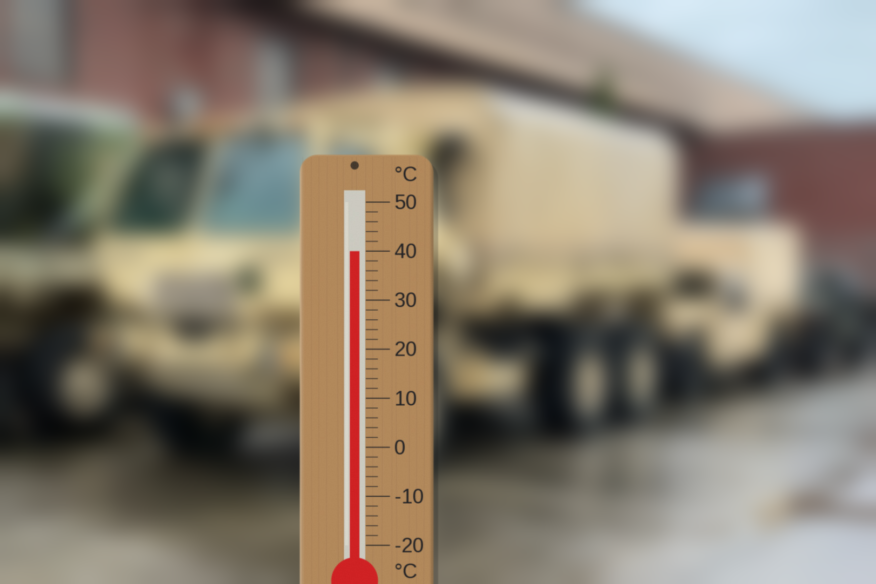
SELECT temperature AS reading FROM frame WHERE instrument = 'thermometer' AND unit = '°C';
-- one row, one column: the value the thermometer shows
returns 40 °C
